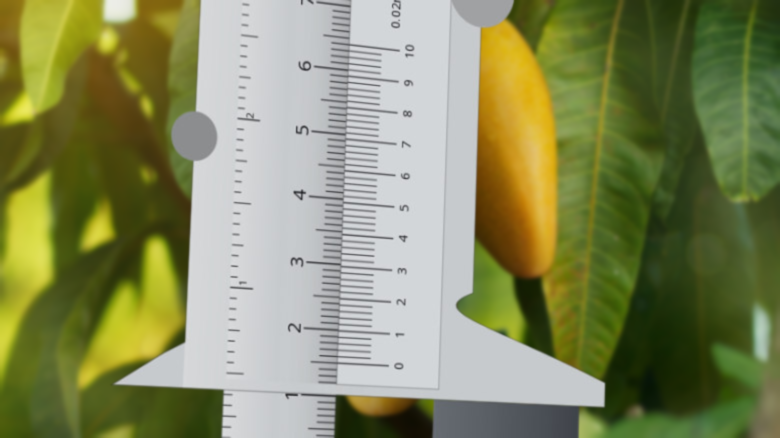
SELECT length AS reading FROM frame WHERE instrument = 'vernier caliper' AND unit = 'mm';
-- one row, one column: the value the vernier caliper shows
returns 15.0 mm
